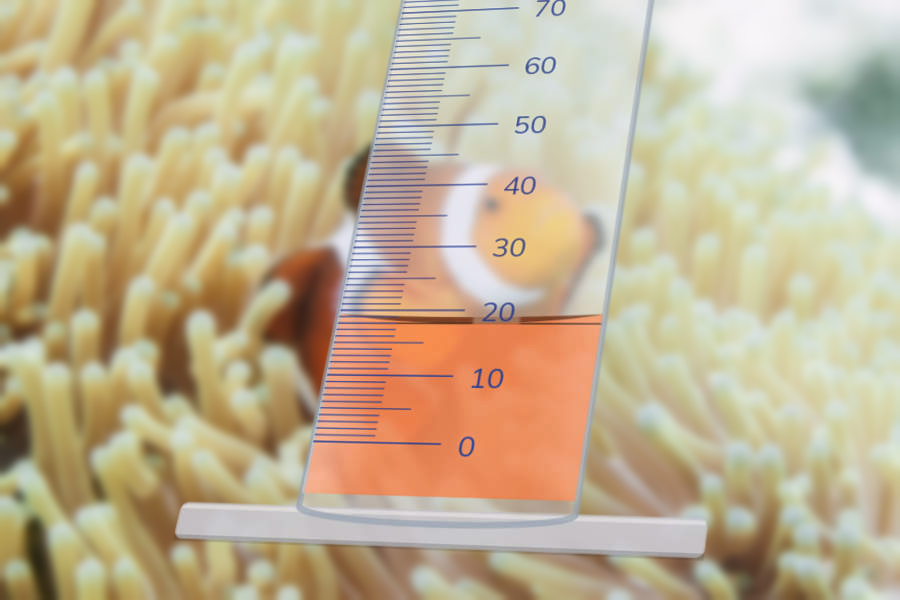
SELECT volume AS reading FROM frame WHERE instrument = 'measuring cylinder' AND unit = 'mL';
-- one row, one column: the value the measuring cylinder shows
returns 18 mL
